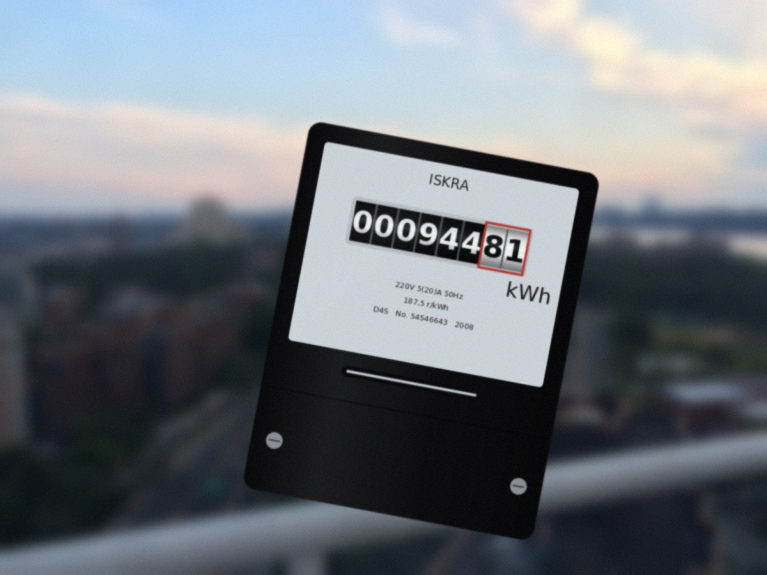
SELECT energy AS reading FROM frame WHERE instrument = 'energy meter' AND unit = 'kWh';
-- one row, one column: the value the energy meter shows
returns 944.81 kWh
